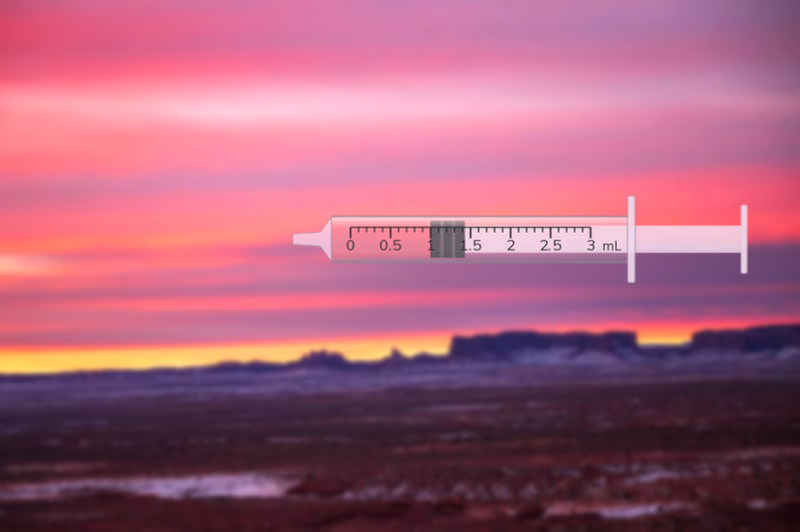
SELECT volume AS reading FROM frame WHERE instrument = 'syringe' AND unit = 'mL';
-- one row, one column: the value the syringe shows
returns 1 mL
